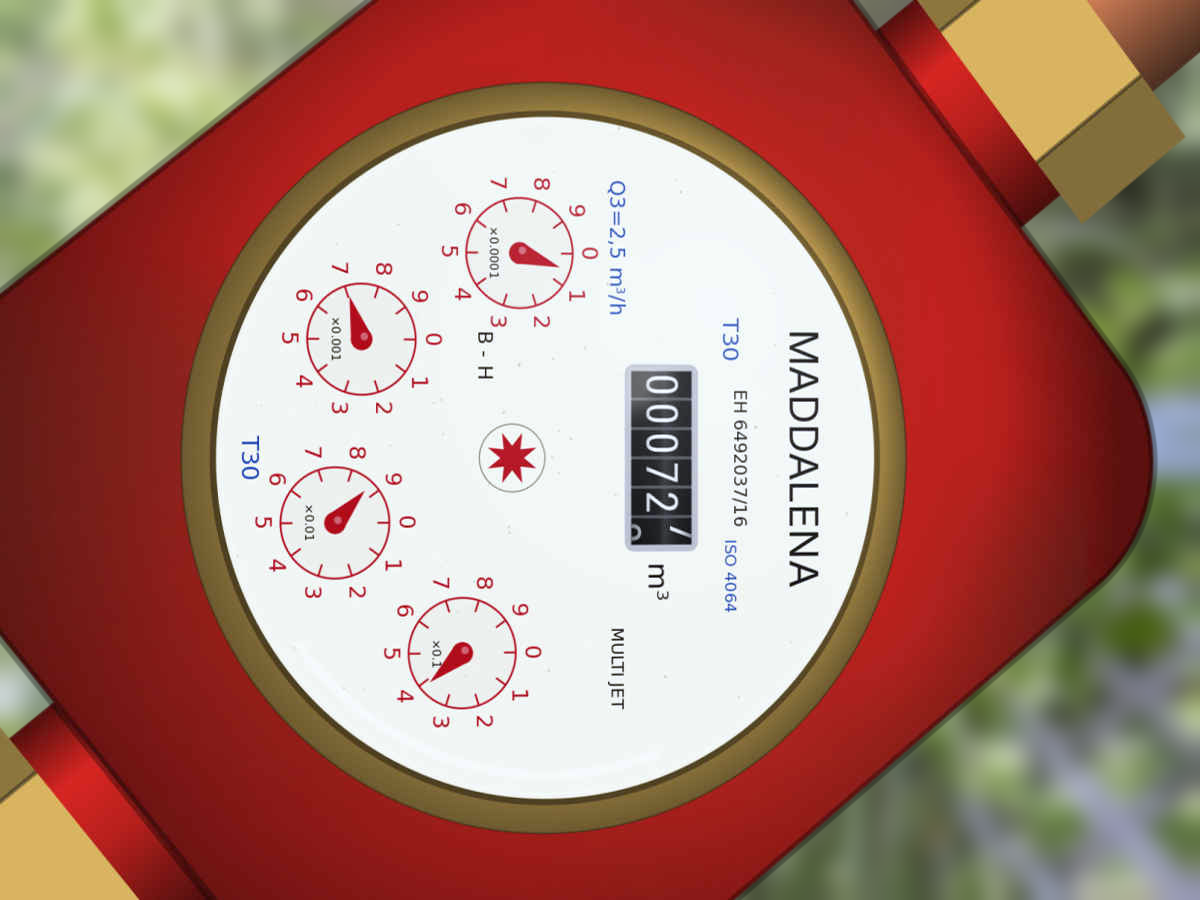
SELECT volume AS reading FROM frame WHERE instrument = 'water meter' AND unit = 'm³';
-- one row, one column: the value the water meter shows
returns 727.3870 m³
